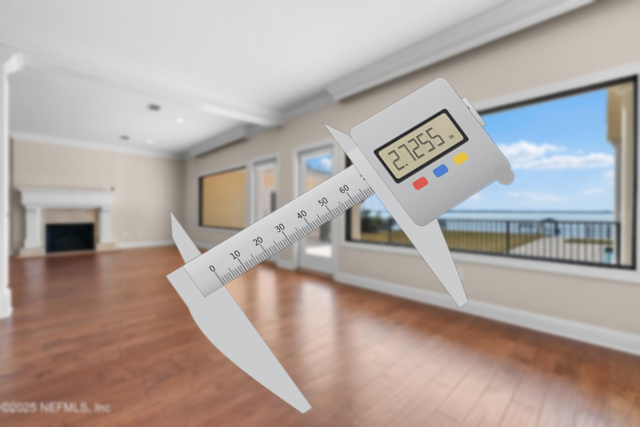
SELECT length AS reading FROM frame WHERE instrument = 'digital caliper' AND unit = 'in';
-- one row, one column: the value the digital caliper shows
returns 2.7255 in
